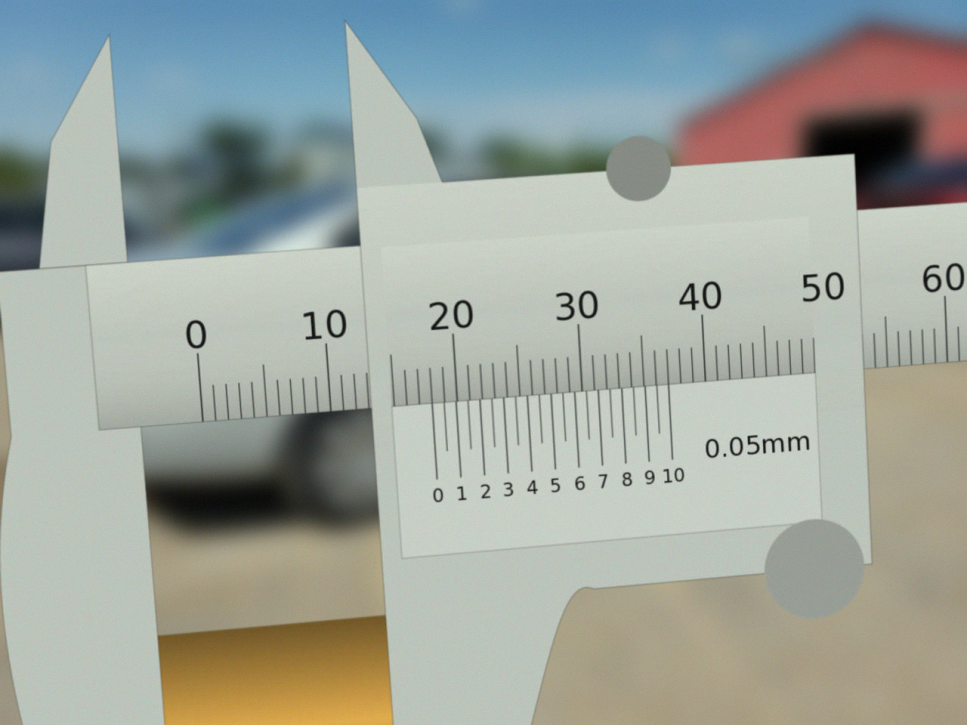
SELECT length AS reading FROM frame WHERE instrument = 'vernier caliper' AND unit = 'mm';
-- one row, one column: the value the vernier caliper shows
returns 18.0 mm
